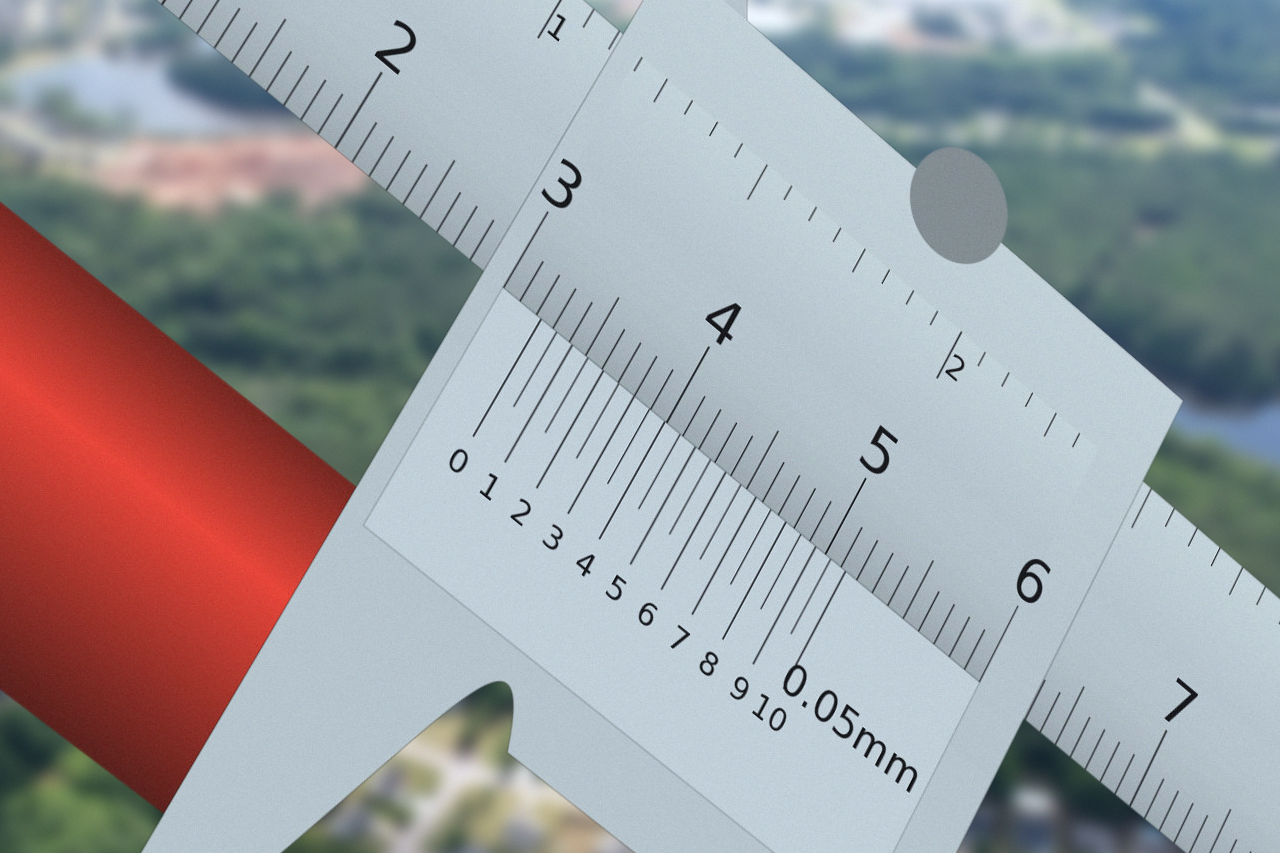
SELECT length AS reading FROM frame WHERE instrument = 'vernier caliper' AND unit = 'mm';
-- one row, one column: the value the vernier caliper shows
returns 32.3 mm
